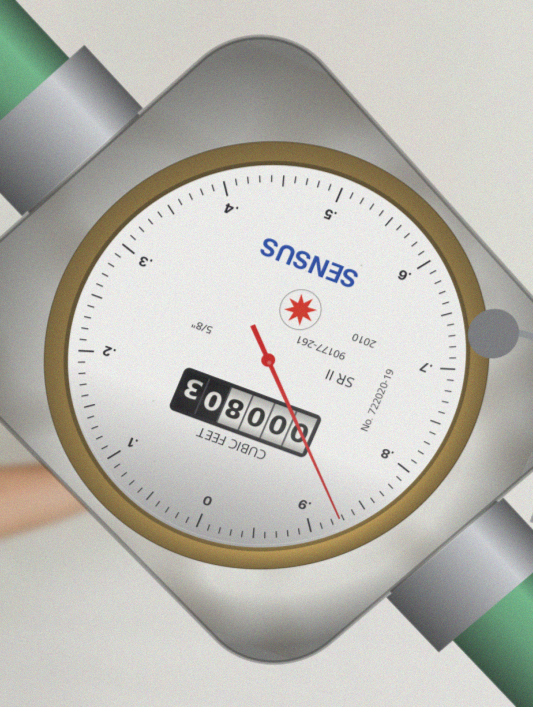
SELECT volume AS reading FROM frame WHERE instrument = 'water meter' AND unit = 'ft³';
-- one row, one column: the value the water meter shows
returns 802.87 ft³
